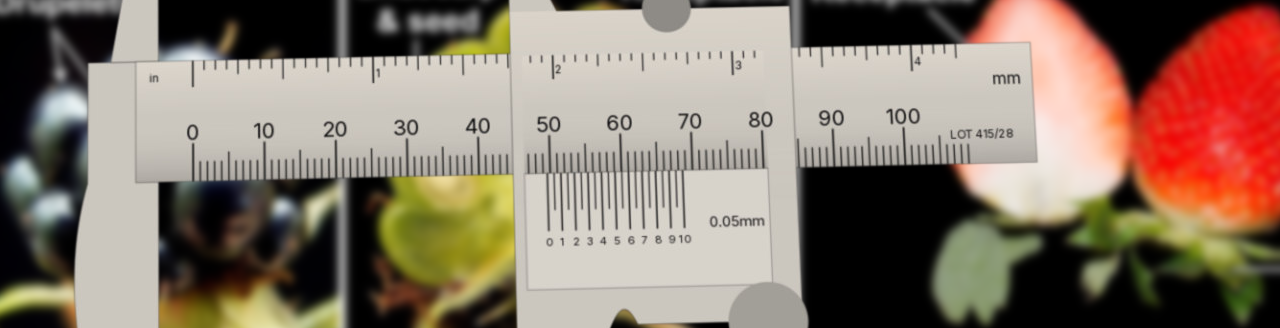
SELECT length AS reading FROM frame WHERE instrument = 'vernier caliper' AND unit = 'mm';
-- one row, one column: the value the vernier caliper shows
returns 49.6 mm
